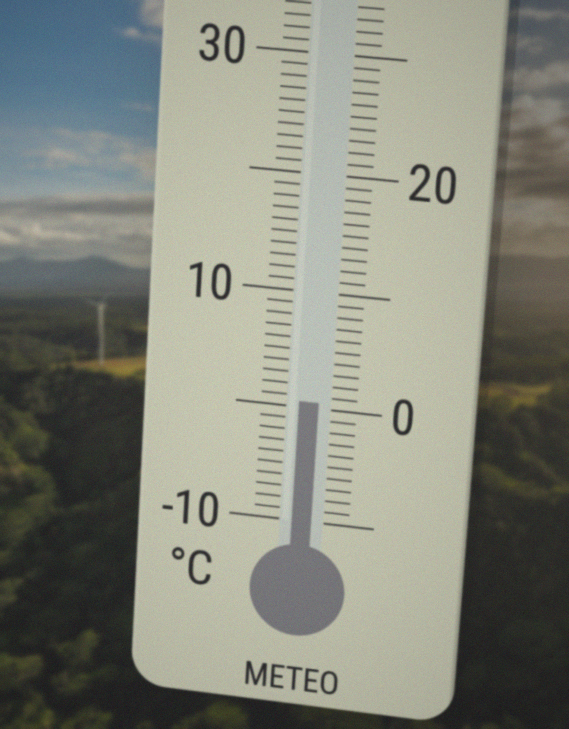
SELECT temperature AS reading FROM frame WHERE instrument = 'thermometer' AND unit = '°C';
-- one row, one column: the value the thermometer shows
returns 0.5 °C
